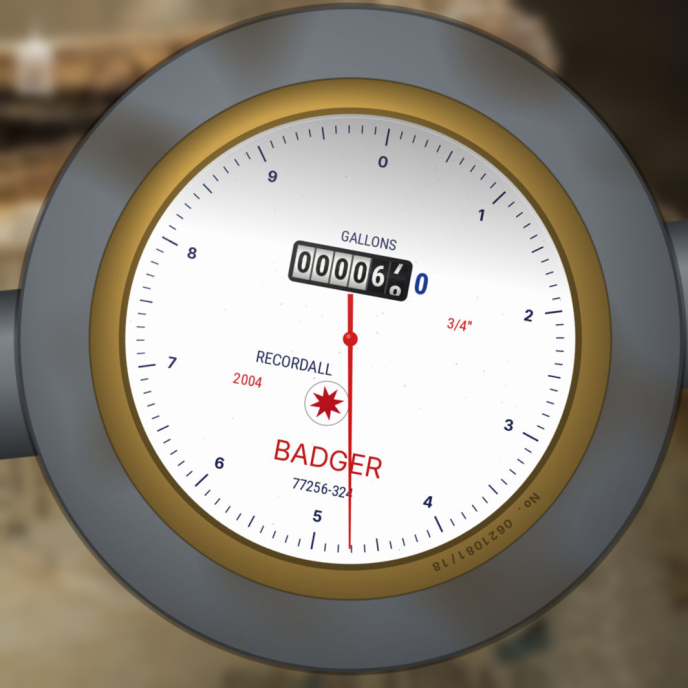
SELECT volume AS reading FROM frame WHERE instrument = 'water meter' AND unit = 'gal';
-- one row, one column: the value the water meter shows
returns 674.7 gal
